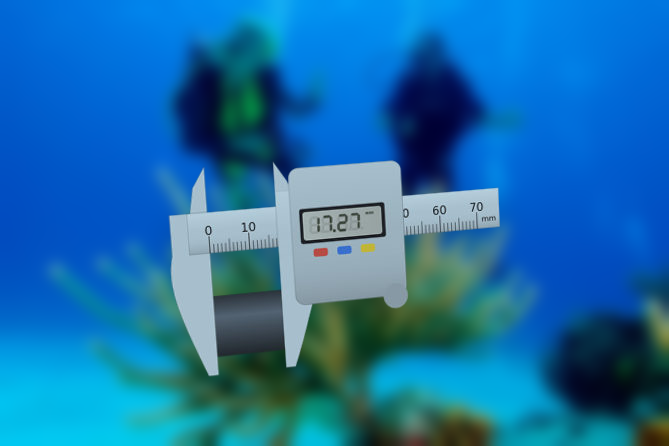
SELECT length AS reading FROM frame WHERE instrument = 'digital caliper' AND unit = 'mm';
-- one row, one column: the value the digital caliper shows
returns 17.27 mm
